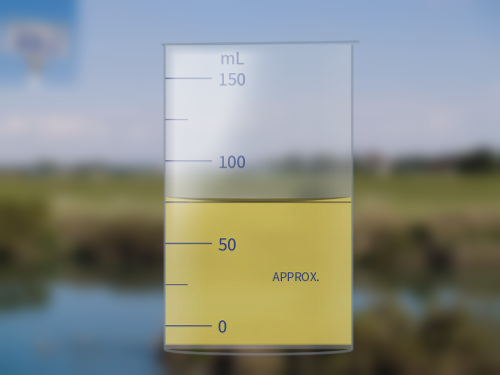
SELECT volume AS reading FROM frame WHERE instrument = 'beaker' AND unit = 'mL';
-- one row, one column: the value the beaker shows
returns 75 mL
